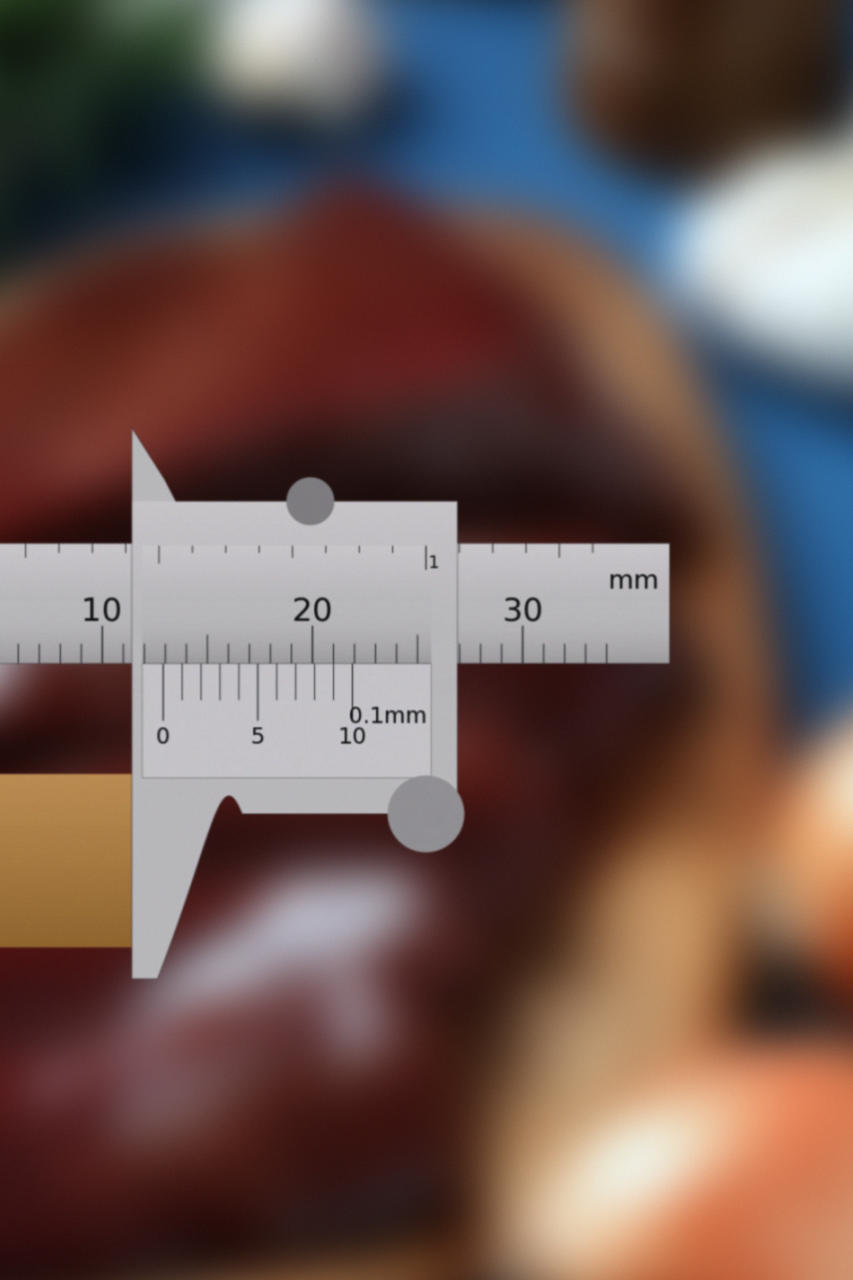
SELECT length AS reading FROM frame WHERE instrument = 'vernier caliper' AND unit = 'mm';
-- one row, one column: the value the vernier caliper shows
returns 12.9 mm
